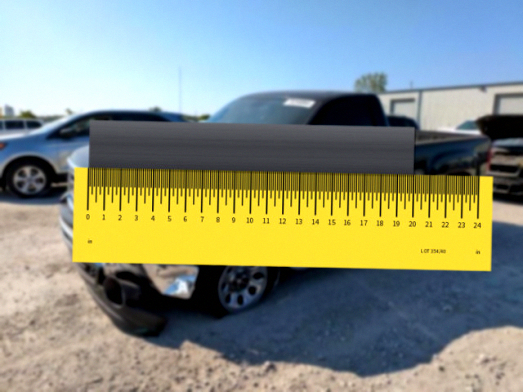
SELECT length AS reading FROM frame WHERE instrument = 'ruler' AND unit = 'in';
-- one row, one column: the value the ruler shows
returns 20 in
